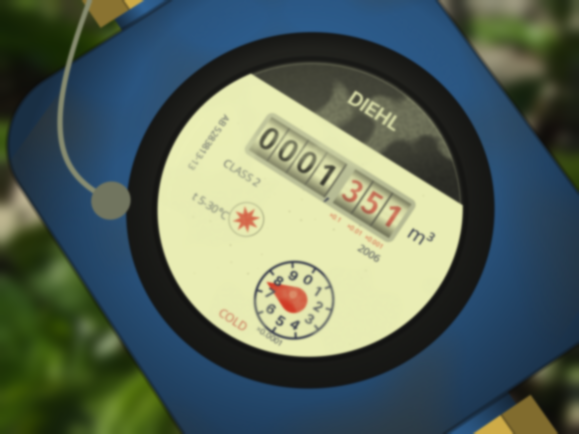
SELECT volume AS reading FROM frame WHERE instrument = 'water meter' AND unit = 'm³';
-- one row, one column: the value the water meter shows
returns 1.3517 m³
